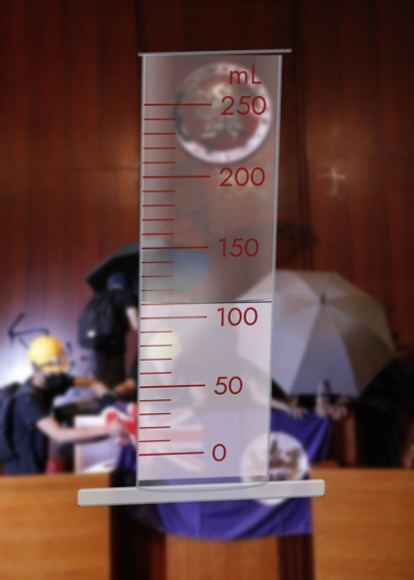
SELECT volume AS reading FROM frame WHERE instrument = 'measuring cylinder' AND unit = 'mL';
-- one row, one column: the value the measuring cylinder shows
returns 110 mL
